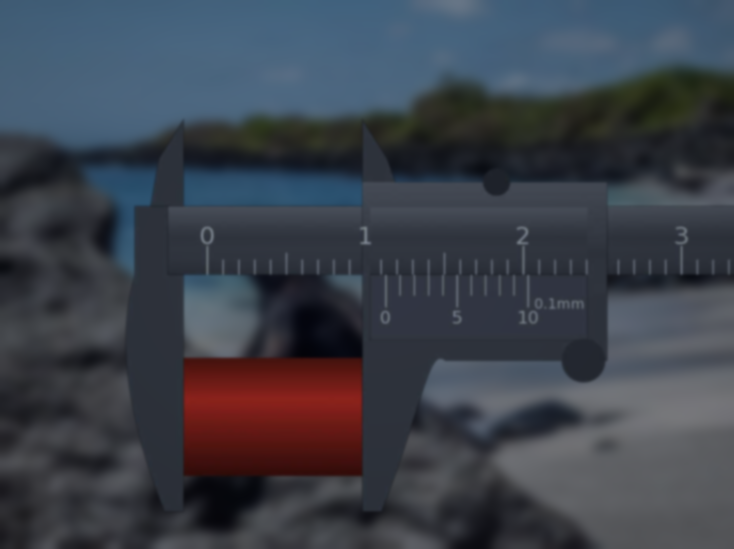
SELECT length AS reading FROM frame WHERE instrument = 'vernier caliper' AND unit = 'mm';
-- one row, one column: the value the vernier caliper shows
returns 11.3 mm
